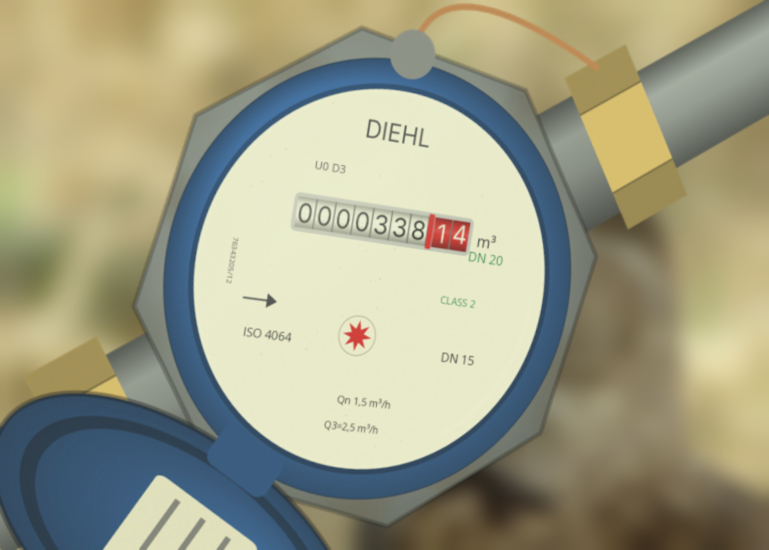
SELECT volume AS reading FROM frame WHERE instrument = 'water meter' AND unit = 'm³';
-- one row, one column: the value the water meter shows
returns 338.14 m³
